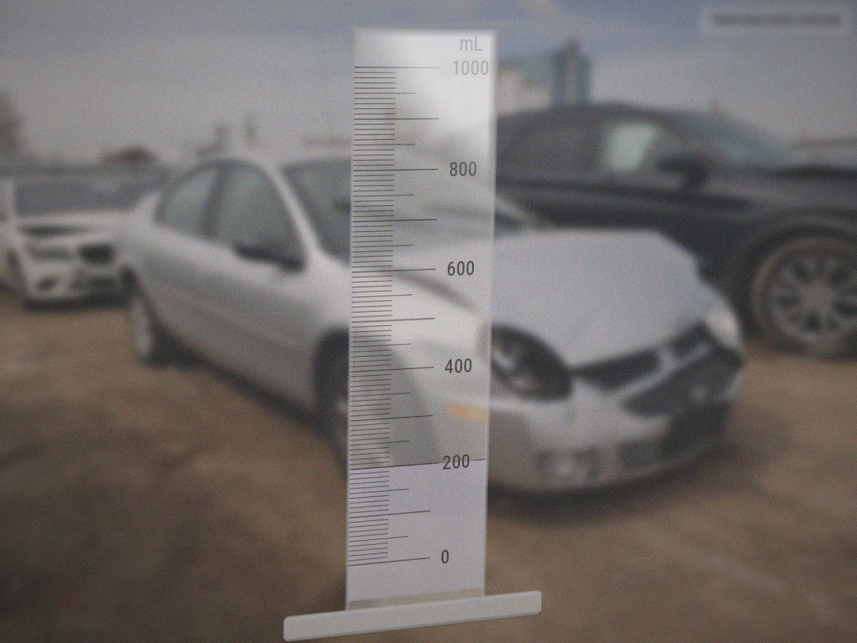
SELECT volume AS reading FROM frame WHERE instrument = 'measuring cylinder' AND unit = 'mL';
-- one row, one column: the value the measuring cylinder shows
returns 200 mL
